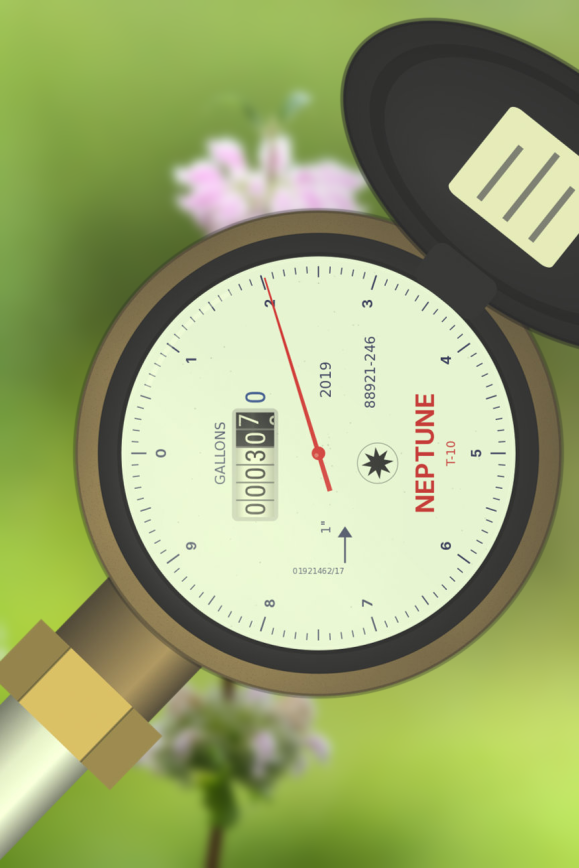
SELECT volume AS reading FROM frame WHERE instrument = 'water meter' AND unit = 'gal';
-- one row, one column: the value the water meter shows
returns 3072.0 gal
